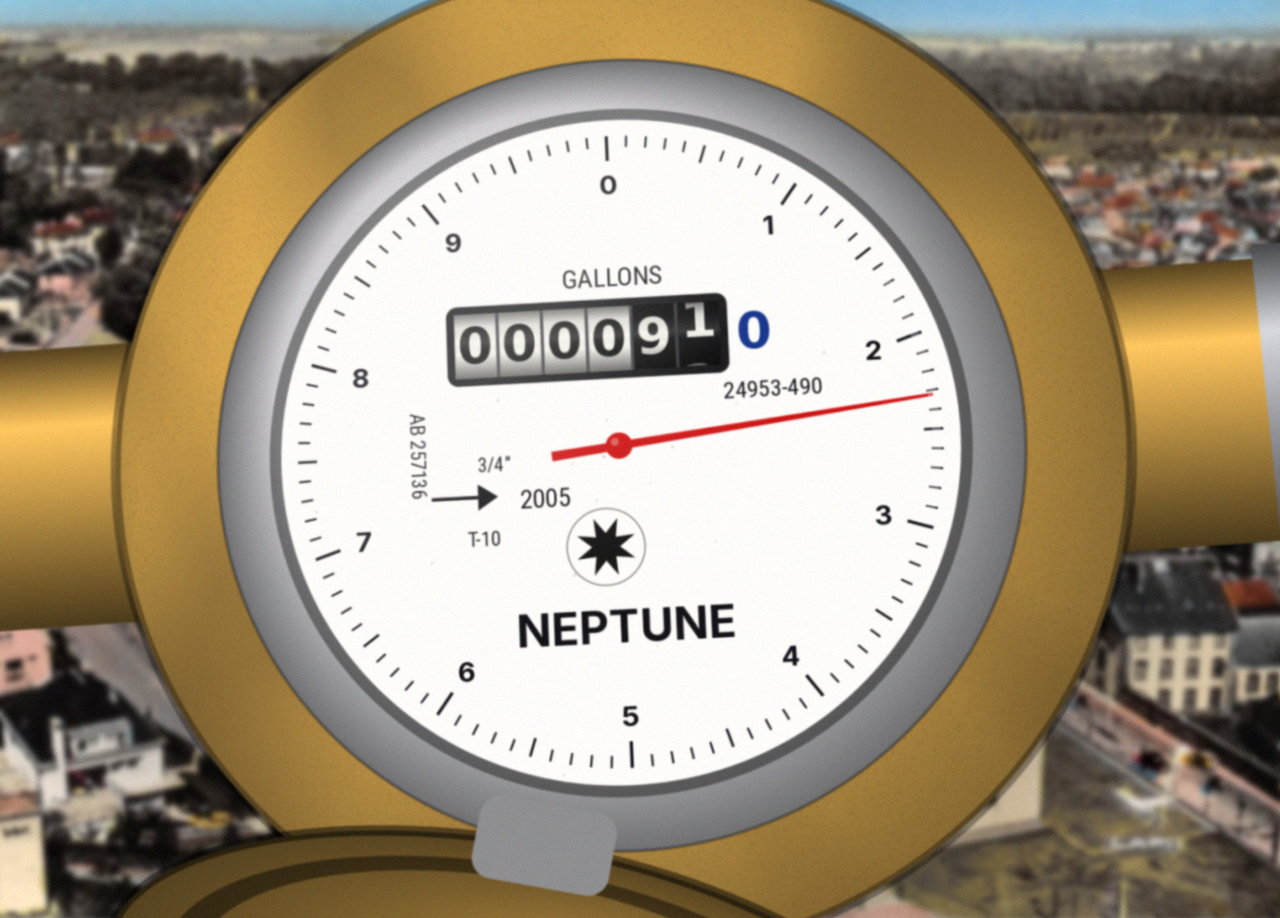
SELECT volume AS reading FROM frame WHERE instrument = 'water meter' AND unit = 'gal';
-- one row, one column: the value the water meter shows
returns 912.3 gal
